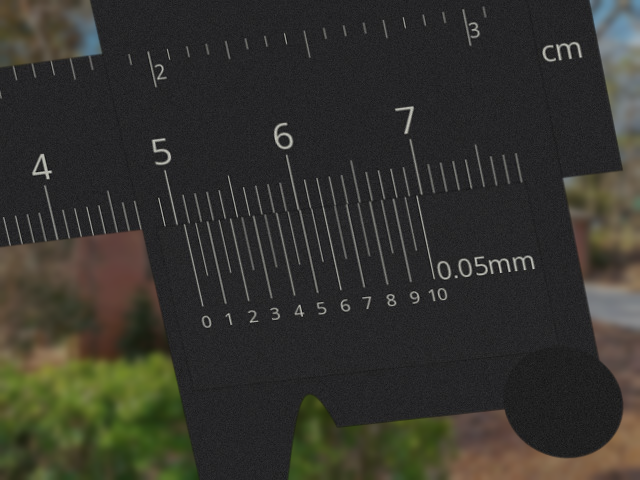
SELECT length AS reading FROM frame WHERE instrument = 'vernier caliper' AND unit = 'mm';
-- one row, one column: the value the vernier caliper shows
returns 50.6 mm
